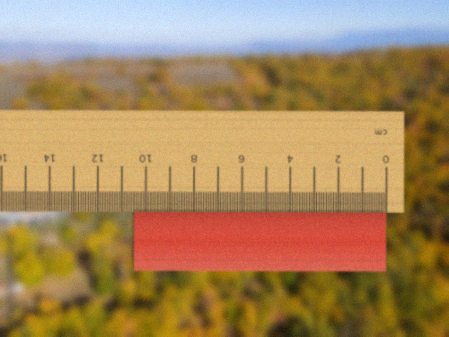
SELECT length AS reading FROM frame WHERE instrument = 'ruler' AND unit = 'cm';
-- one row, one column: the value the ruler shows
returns 10.5 cm
